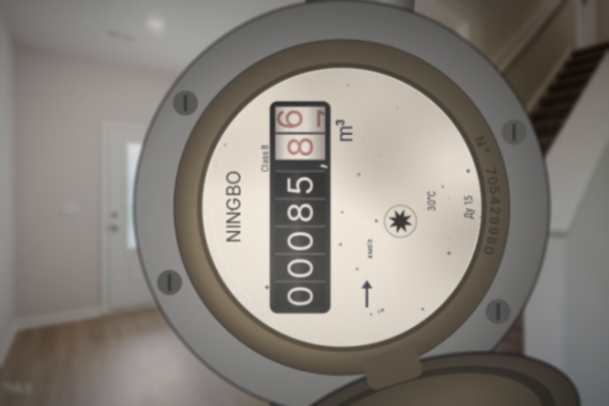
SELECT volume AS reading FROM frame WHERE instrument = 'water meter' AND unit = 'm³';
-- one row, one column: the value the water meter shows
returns 85.86 m³
